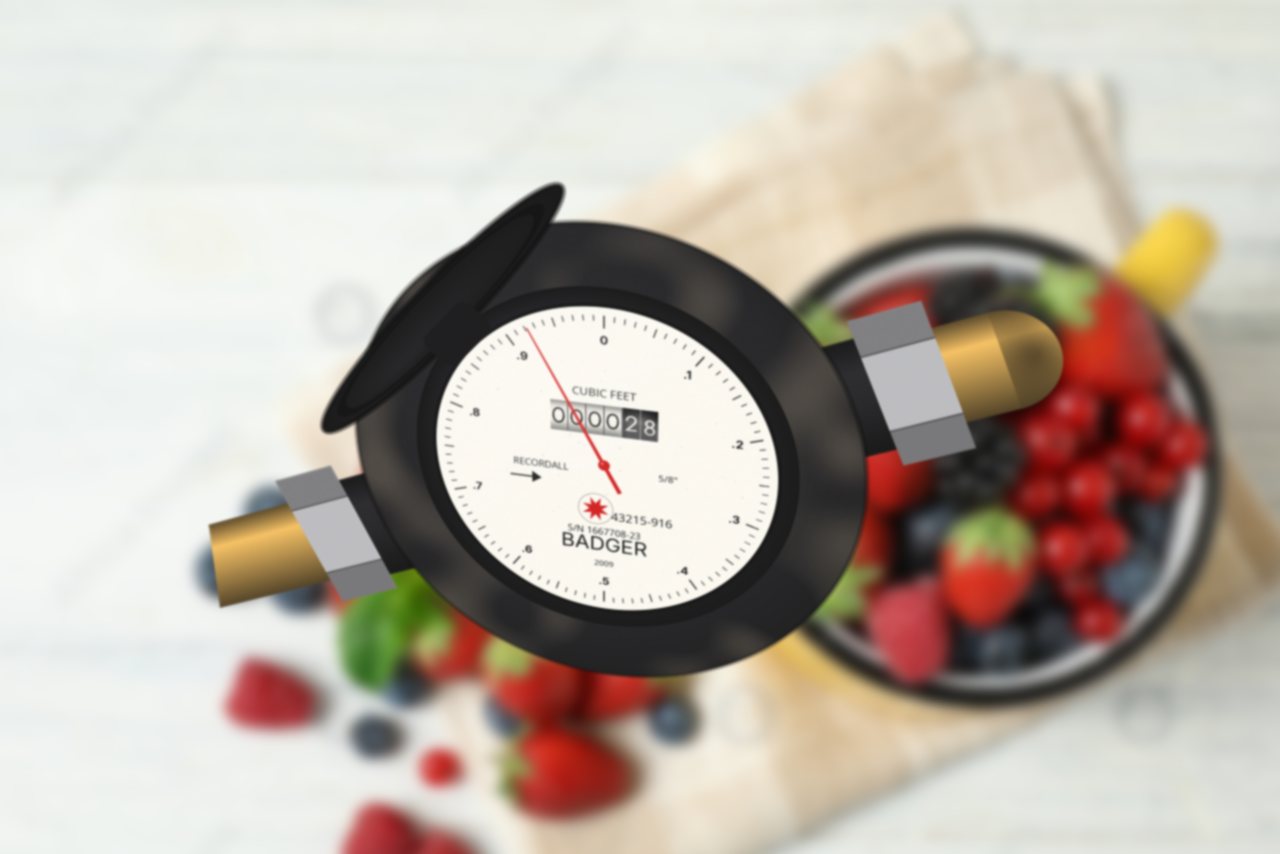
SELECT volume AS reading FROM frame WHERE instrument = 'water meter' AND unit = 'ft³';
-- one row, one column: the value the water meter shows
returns 27.92 ft³
